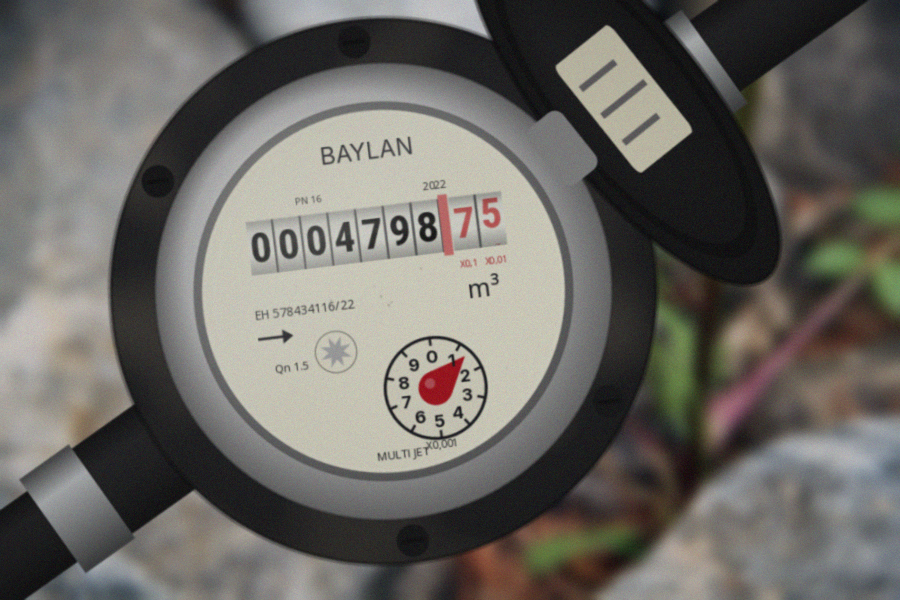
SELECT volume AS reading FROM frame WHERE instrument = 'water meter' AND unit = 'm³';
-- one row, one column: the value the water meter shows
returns 4798.751 m³
